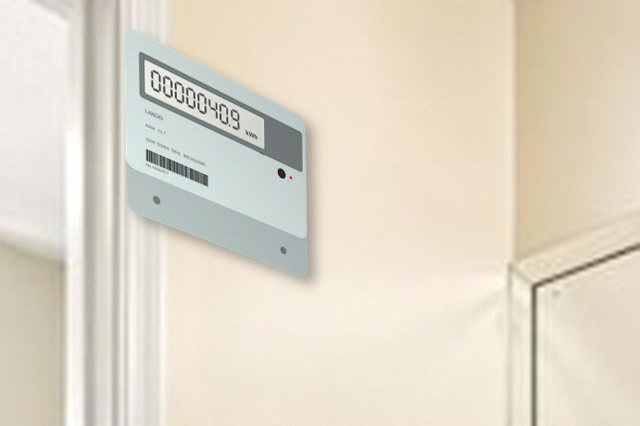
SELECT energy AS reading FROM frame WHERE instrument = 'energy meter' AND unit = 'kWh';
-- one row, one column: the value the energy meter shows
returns 40.9 kWh
